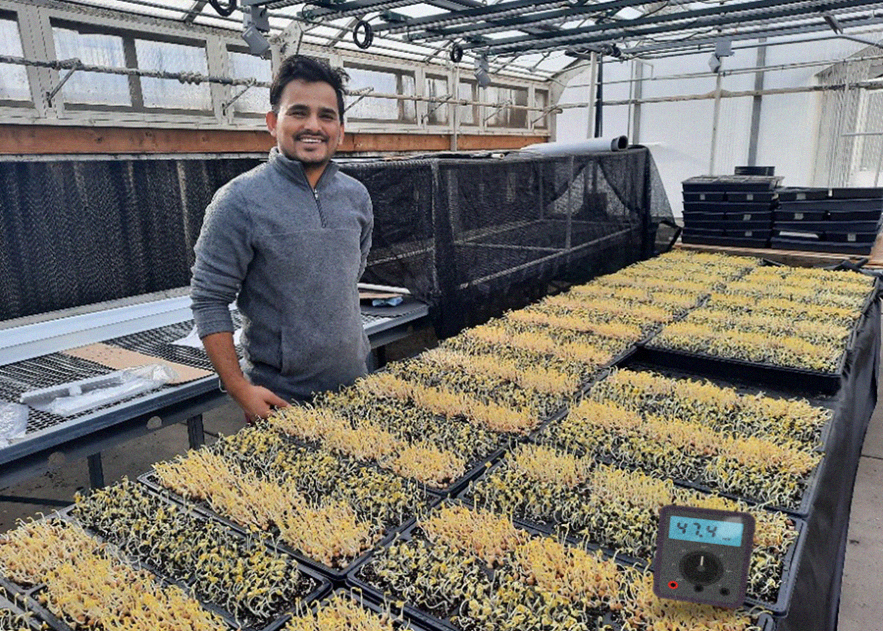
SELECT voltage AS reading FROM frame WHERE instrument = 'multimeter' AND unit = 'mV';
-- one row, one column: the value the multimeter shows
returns 47.4 mV
